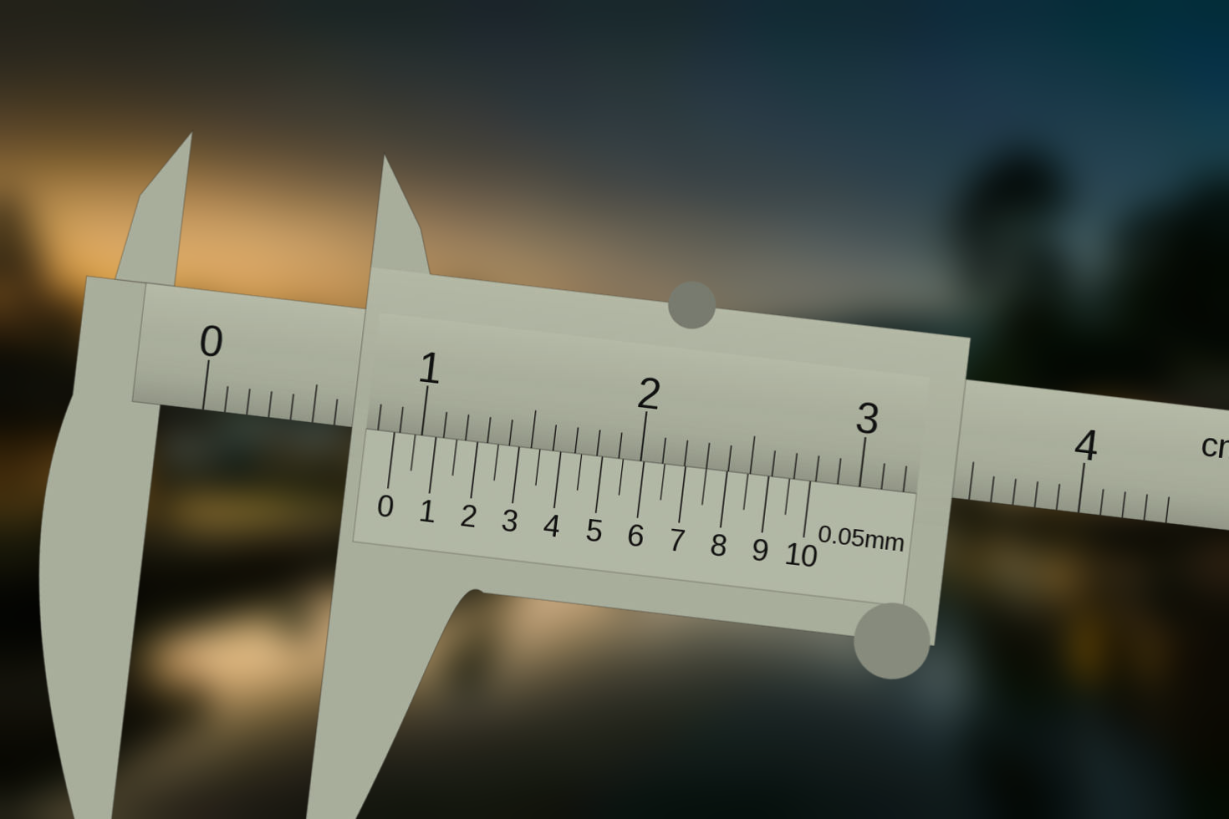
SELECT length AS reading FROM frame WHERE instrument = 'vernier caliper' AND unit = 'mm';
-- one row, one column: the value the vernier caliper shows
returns 8.75 mm
